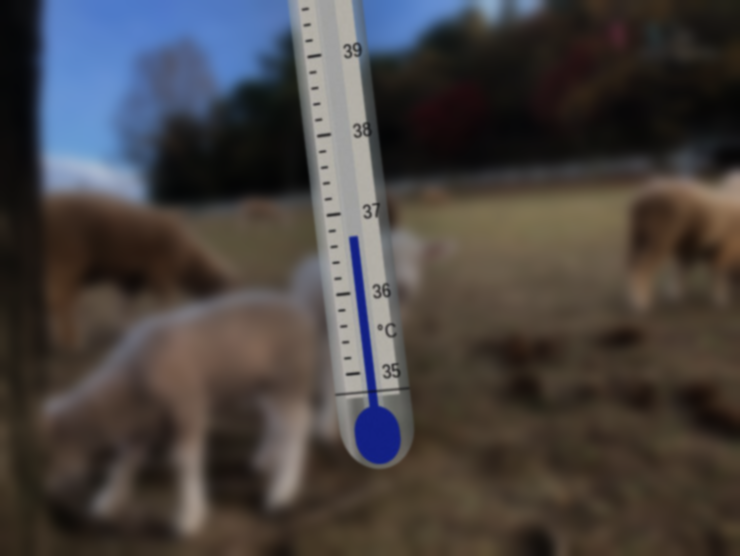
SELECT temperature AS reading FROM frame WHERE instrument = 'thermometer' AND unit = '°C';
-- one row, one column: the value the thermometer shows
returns 36.7 °C
